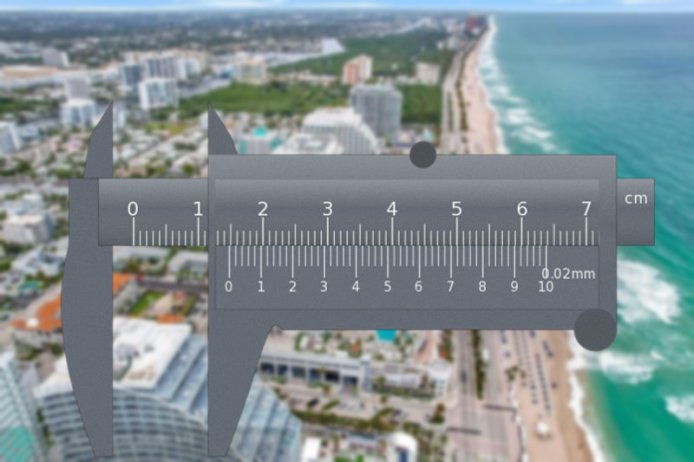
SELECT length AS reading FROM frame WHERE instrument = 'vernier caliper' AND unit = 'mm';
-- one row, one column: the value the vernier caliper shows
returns 14.8 mm
